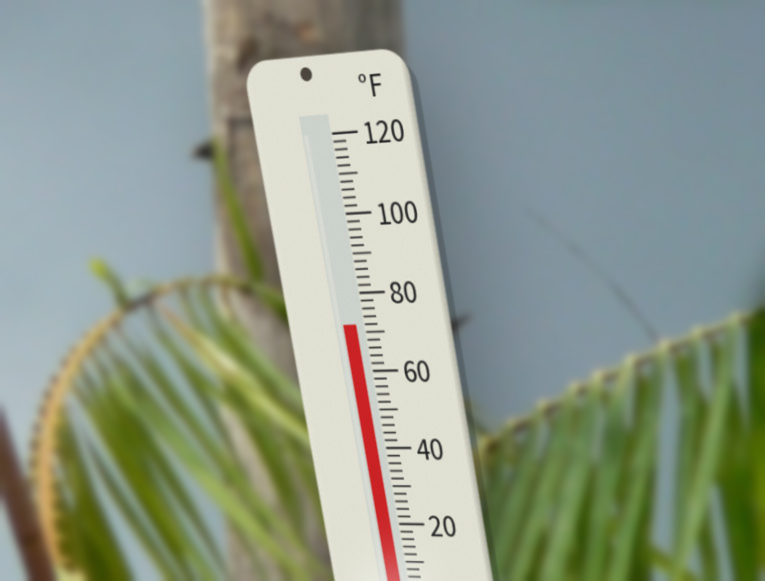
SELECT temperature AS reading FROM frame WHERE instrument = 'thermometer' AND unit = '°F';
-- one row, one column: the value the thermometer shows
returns 72 °F
